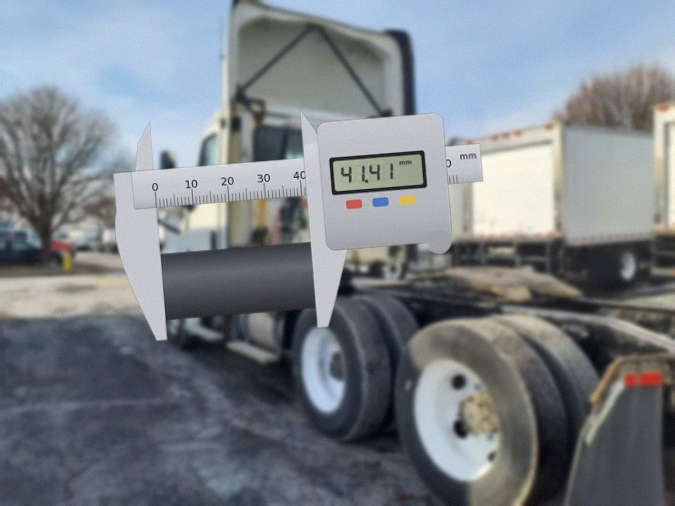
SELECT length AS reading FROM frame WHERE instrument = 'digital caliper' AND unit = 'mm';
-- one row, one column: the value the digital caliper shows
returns 41.41 mm
